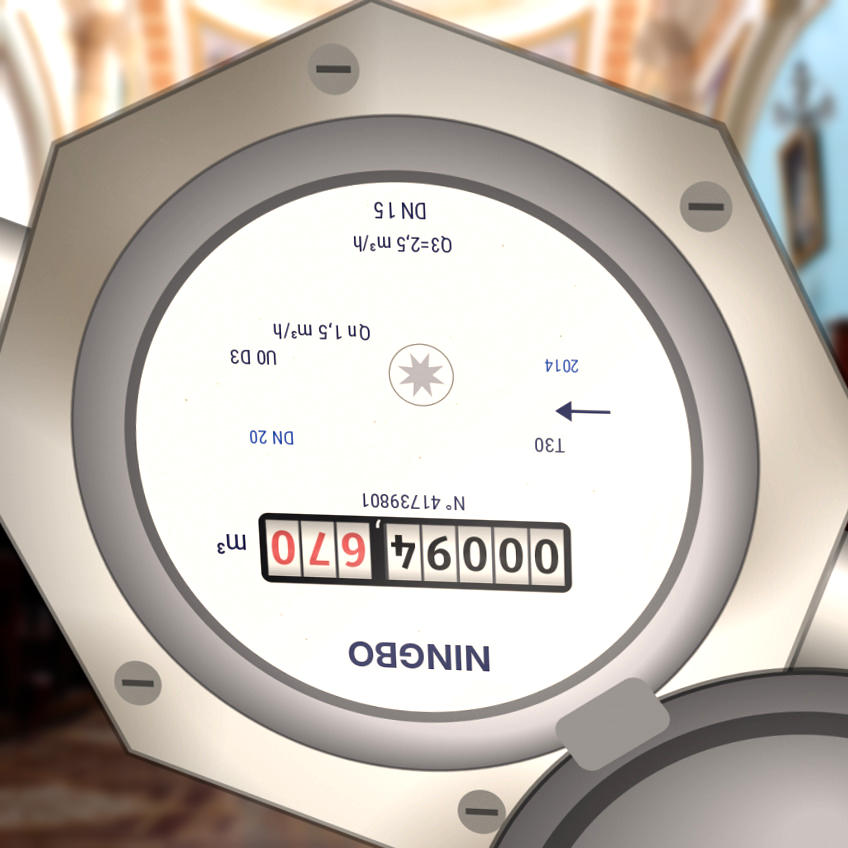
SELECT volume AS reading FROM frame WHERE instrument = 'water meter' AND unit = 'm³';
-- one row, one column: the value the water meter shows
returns 94.670 m³
